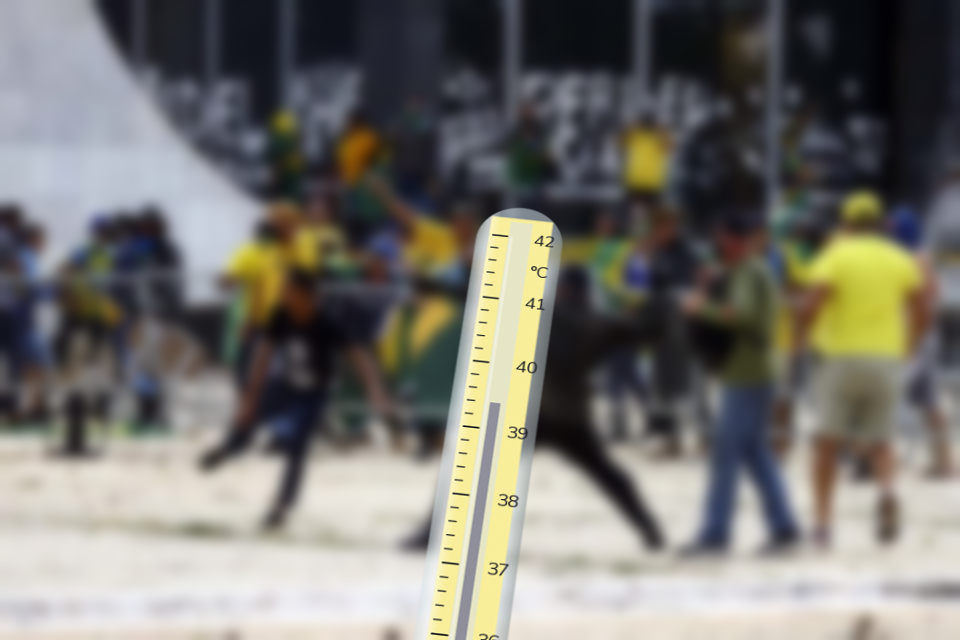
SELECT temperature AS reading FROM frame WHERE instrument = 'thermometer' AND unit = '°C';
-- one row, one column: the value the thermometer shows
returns 39.4 °C
